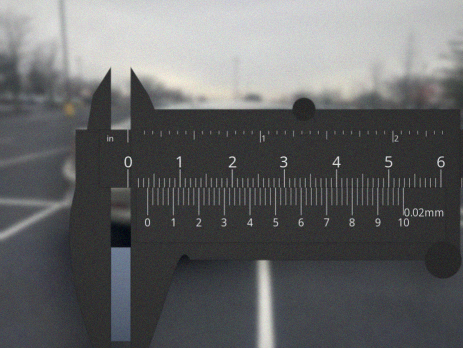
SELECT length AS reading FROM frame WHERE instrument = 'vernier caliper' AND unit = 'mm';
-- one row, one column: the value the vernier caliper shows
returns 3.8 mm
